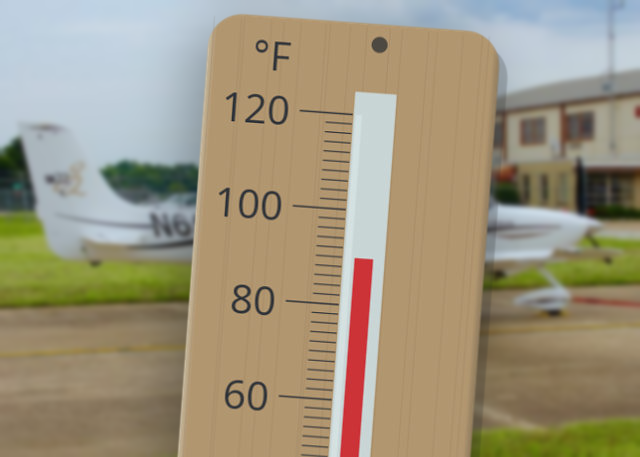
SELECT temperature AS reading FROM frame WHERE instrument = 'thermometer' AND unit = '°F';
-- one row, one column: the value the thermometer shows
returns 90 °F
